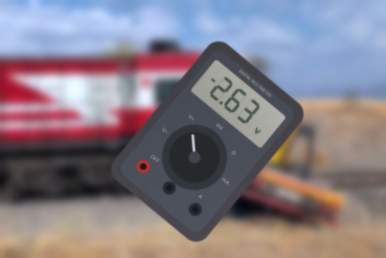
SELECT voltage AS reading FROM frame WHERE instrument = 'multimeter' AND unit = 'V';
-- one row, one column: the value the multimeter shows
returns -2.63 V
